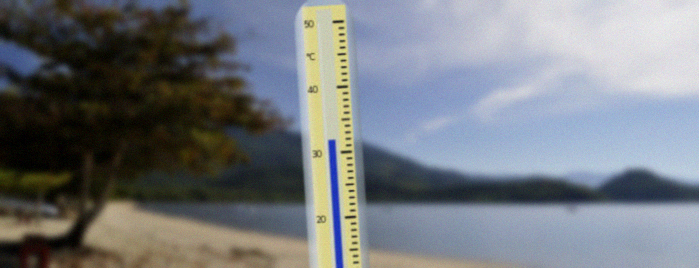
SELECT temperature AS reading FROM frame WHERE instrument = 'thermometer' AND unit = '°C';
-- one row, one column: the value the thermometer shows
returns 32 °C
